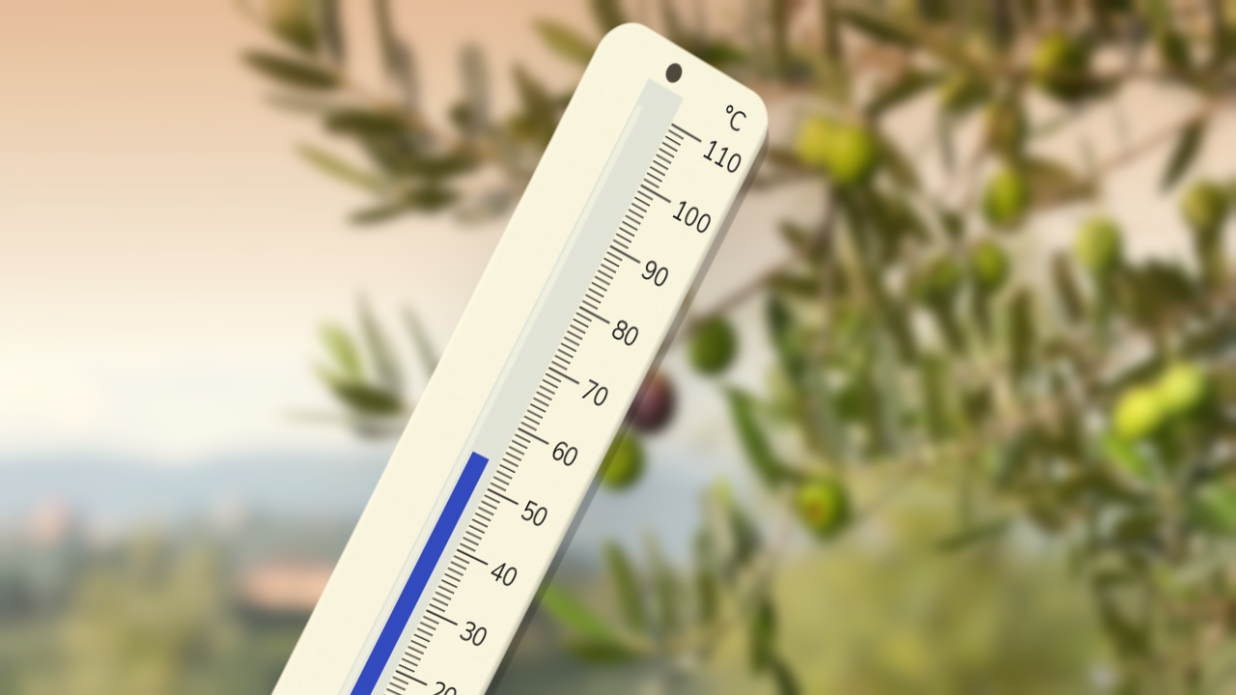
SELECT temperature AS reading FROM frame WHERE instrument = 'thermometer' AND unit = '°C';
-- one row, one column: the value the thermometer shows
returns 54 °C
